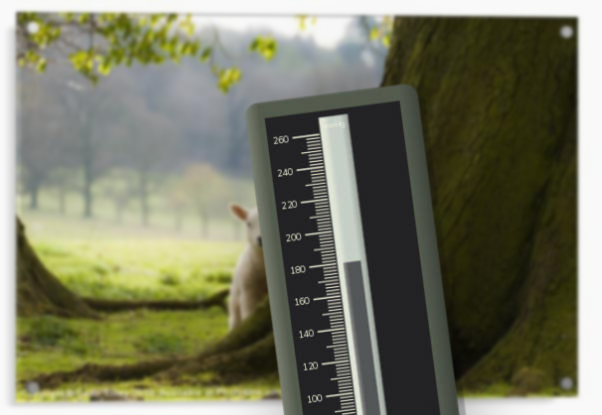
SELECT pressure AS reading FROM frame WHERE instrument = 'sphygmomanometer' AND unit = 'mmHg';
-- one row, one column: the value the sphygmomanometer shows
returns 180 mmHg
